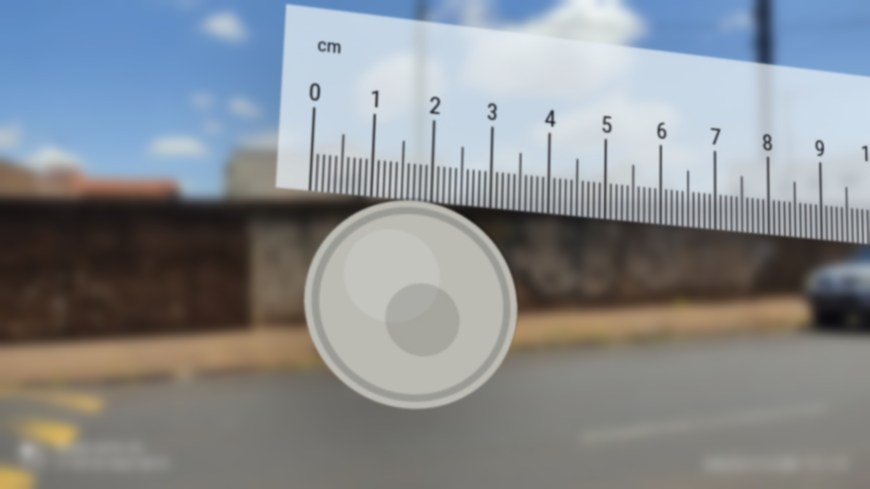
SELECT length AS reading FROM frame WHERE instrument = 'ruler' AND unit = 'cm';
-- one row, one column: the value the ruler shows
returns 3.5 cm
